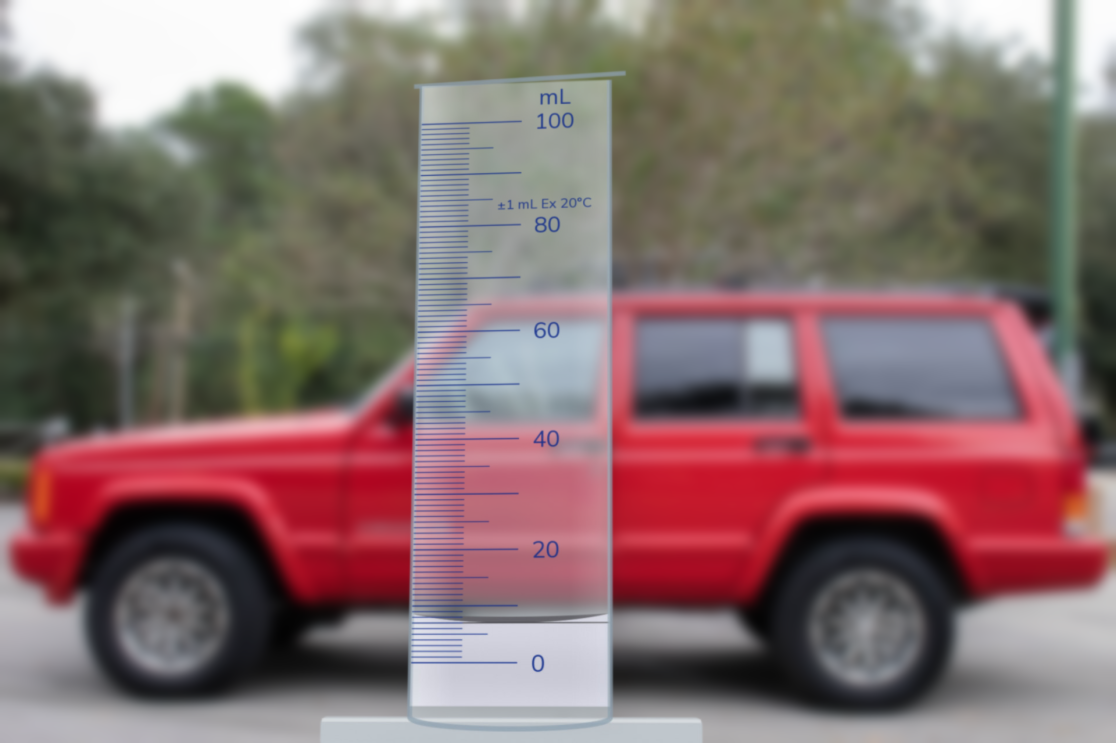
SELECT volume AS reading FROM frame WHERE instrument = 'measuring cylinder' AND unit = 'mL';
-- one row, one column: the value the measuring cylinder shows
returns 7 mL
